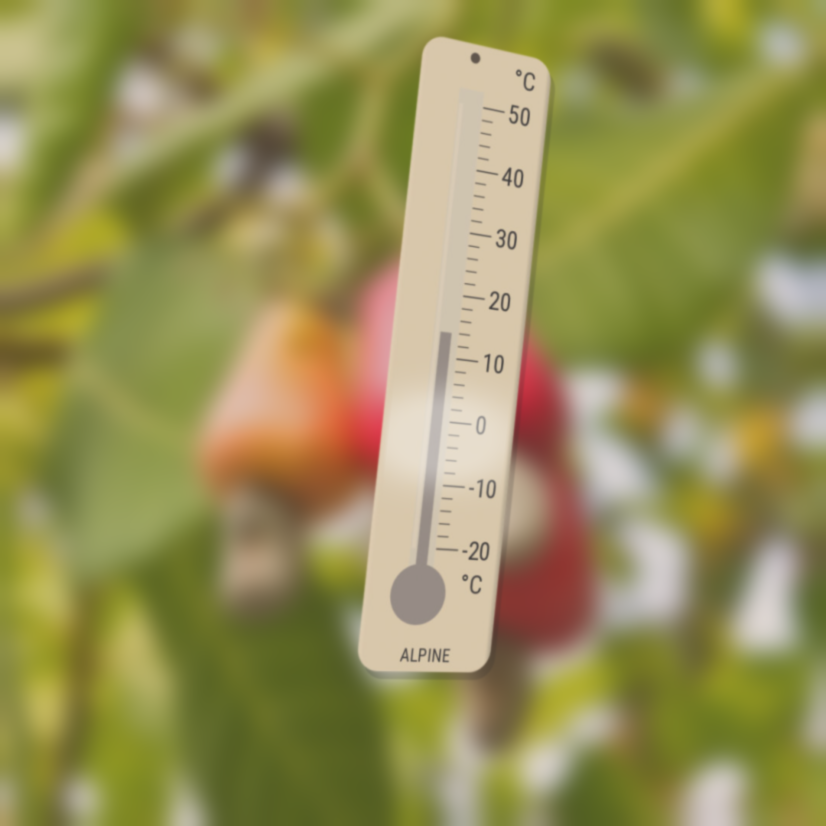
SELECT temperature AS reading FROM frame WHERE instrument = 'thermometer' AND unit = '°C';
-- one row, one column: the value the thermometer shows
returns 14 °C
